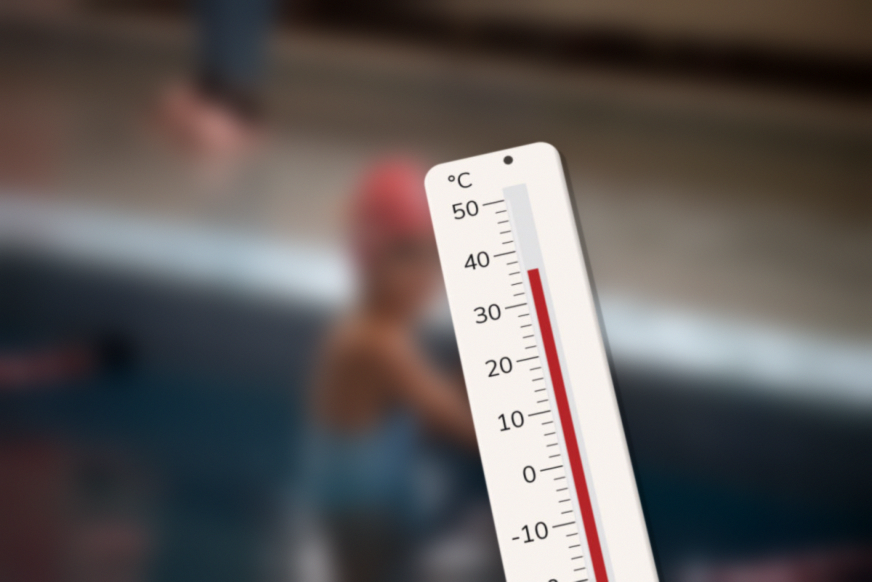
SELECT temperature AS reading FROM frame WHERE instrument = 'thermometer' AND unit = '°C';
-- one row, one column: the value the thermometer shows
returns 36 °C
